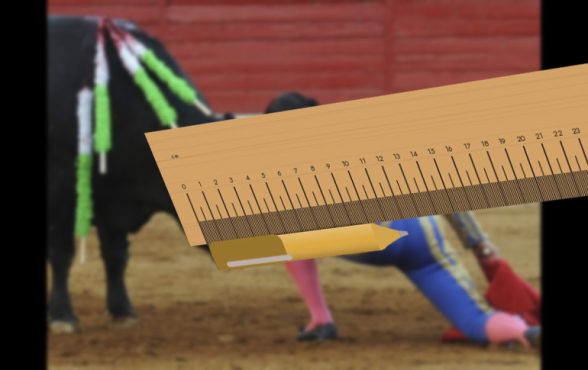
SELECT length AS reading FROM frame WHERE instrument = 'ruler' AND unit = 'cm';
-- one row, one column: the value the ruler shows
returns 12 cm
